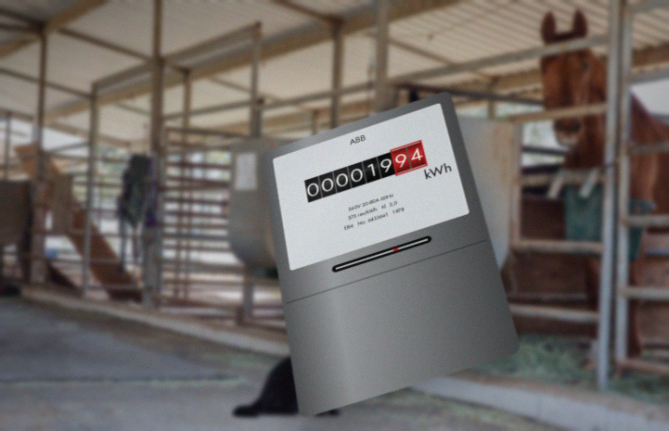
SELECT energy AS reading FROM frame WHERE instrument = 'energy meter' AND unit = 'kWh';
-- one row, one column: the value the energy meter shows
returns 19.94 kWh
